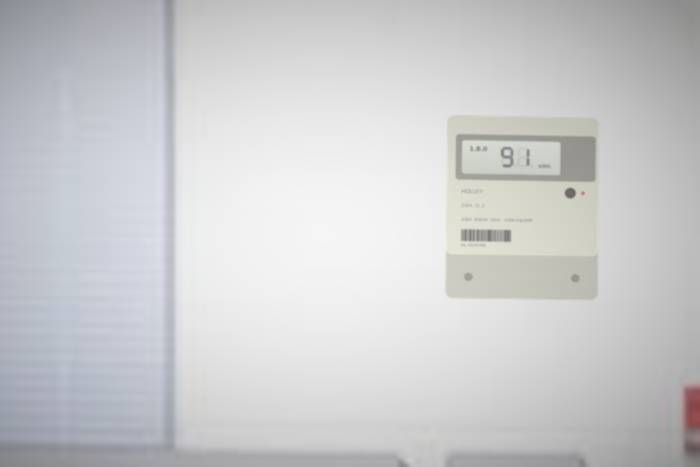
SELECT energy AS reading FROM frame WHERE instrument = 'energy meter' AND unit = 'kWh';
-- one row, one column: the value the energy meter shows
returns 91 kWh
